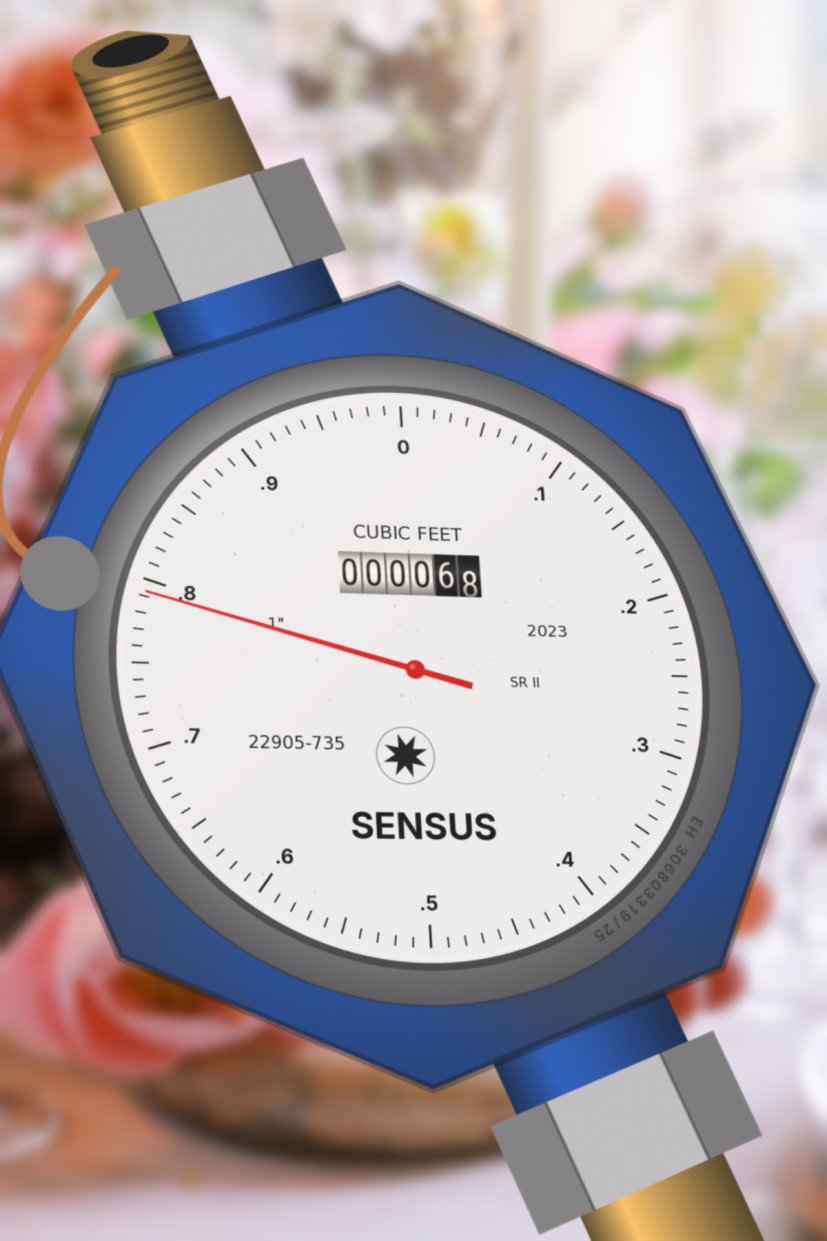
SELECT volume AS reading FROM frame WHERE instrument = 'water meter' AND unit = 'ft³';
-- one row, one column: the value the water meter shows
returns 67.79 ft³
